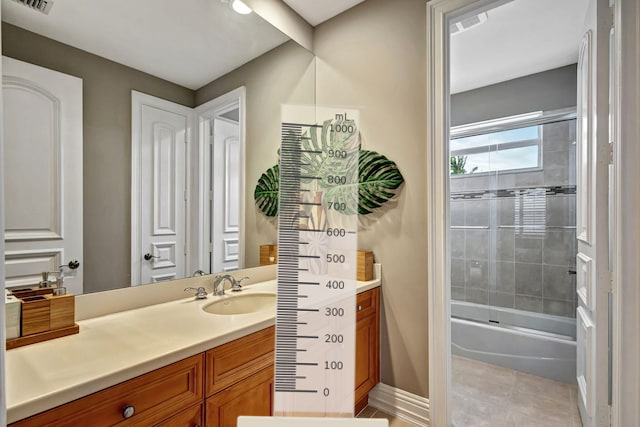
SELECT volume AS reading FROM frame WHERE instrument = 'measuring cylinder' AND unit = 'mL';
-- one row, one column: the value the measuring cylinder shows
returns 600 mL
